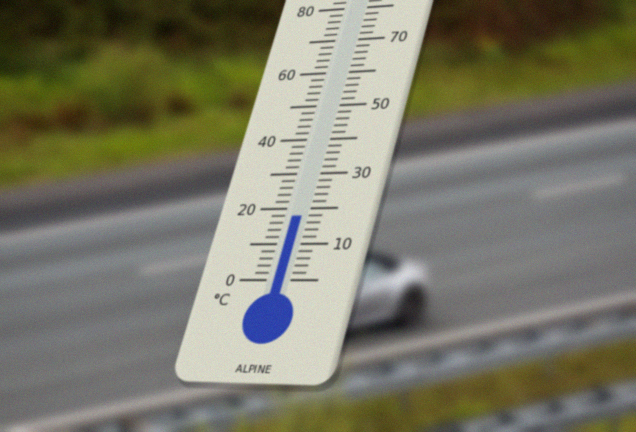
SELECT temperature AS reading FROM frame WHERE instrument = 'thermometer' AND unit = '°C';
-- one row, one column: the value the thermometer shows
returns 18 °C
